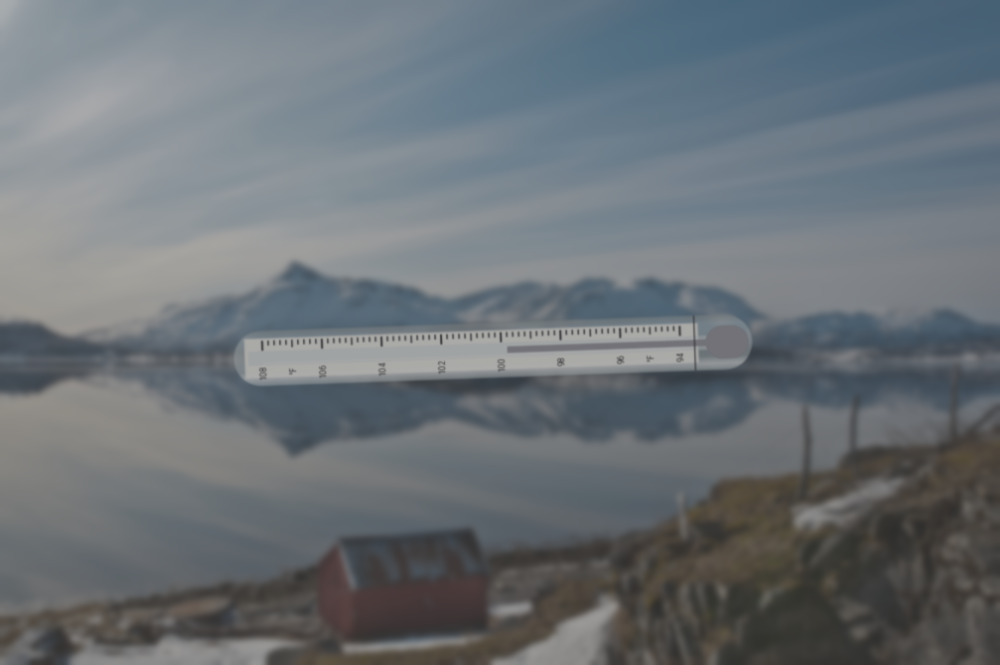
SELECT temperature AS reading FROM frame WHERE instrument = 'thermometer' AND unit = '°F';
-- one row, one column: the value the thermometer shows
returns 99.8 °F
